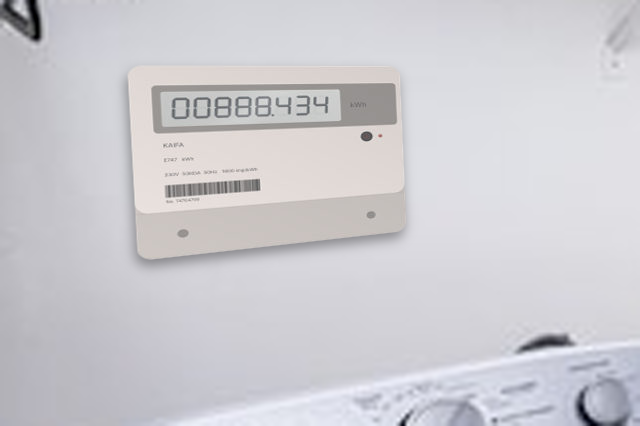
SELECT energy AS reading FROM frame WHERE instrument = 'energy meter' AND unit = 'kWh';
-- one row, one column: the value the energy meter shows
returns 888.434 kWh
